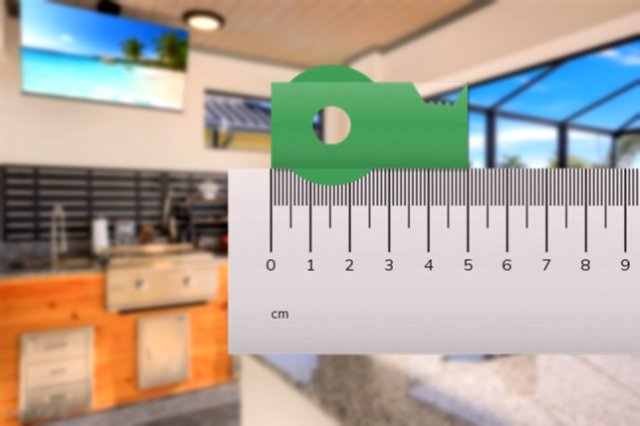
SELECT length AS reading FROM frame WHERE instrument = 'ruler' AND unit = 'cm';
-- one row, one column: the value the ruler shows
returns 5 cm
